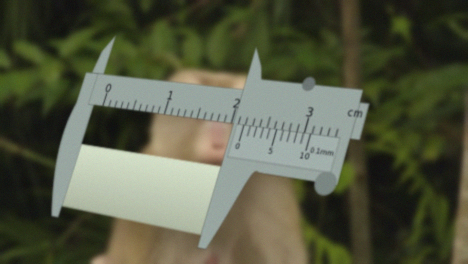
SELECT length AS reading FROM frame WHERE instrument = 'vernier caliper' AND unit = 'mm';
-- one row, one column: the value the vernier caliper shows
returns 21.8 mm
